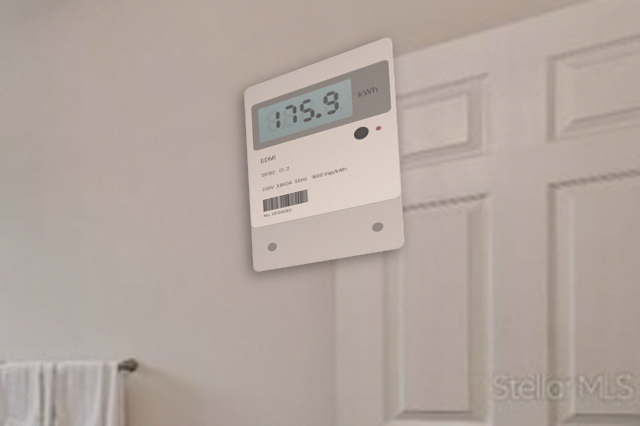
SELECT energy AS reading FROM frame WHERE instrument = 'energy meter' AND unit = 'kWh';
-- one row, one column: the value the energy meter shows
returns 175.9 kWh
